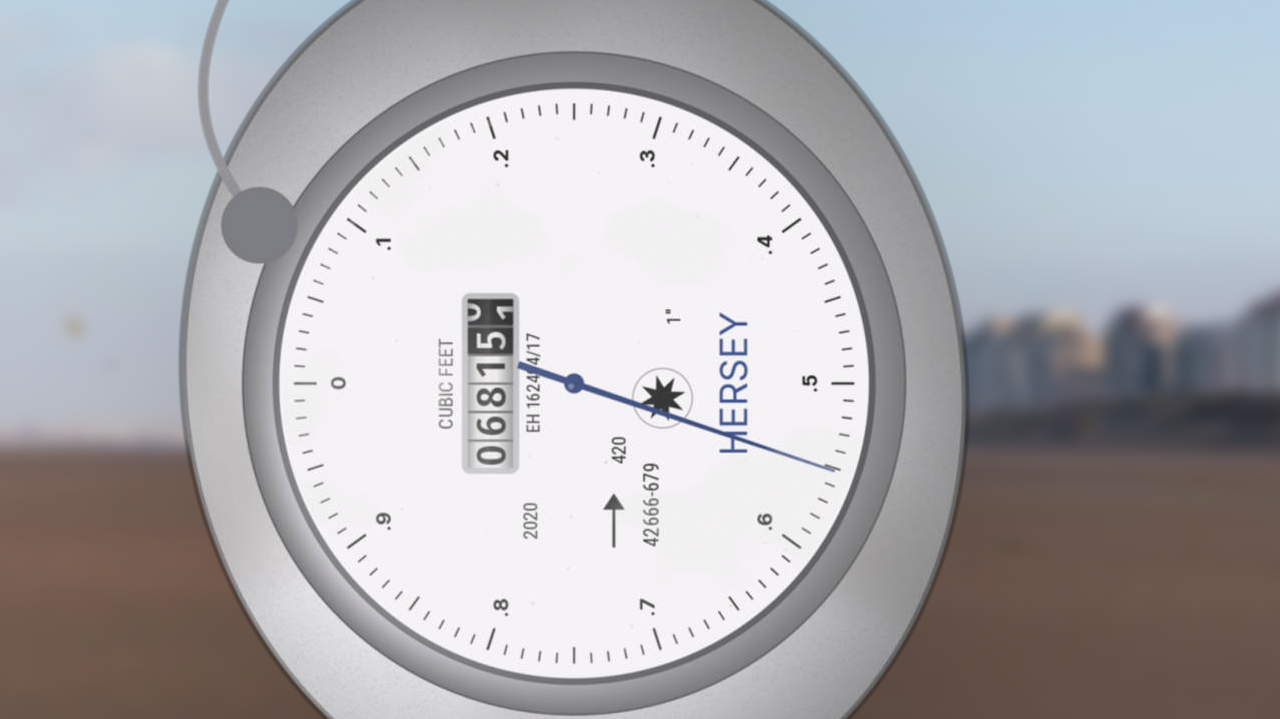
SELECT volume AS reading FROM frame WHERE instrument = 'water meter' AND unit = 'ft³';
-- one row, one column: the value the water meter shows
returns 68150.55 ft³
